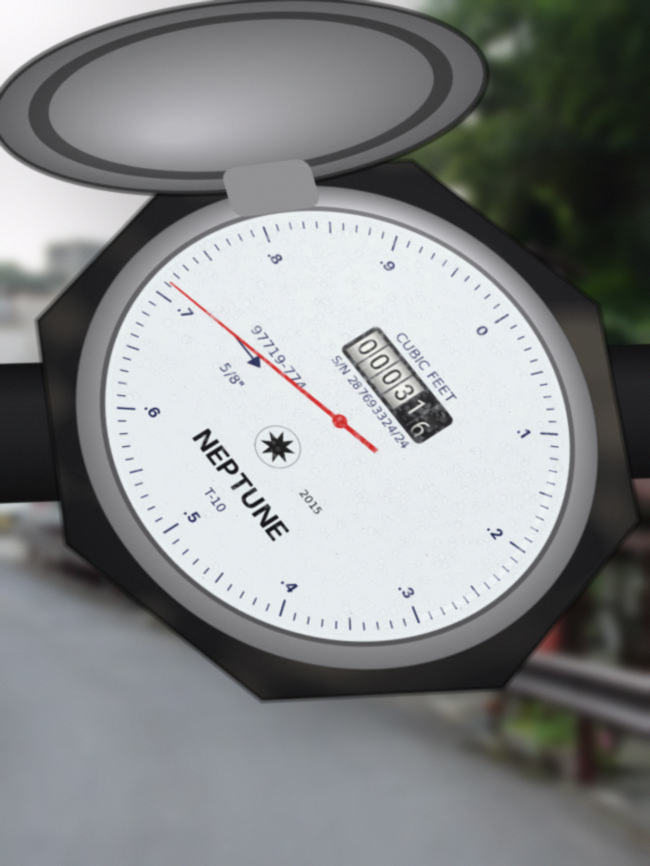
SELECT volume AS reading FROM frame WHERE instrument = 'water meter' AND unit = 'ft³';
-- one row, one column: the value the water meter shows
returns 315.71 ft³
